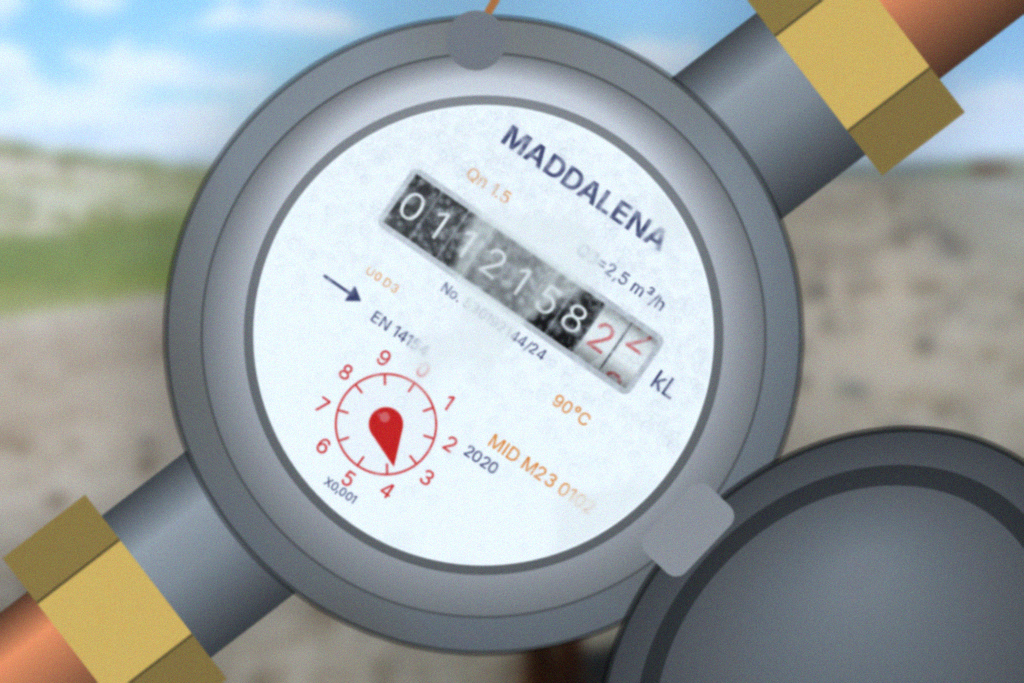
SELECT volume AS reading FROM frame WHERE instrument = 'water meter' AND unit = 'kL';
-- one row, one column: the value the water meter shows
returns 112158.223 kL
